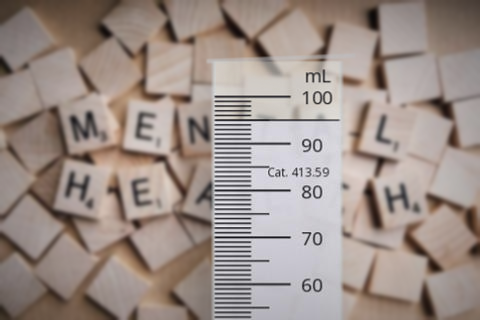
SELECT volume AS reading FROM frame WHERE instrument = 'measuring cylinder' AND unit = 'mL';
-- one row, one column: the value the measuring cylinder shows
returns 95 mL
